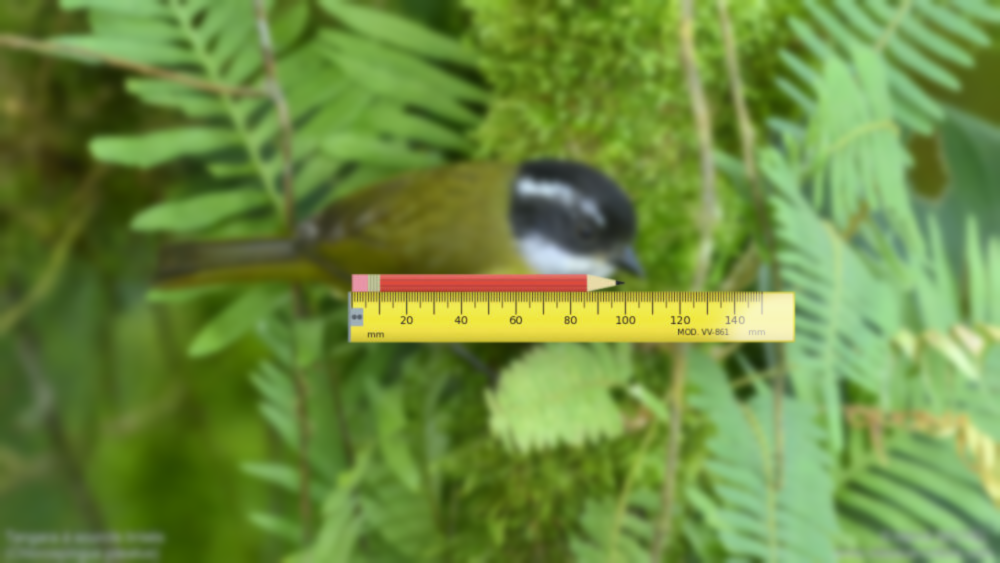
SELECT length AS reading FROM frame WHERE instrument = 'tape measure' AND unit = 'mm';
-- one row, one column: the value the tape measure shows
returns 100 mm
